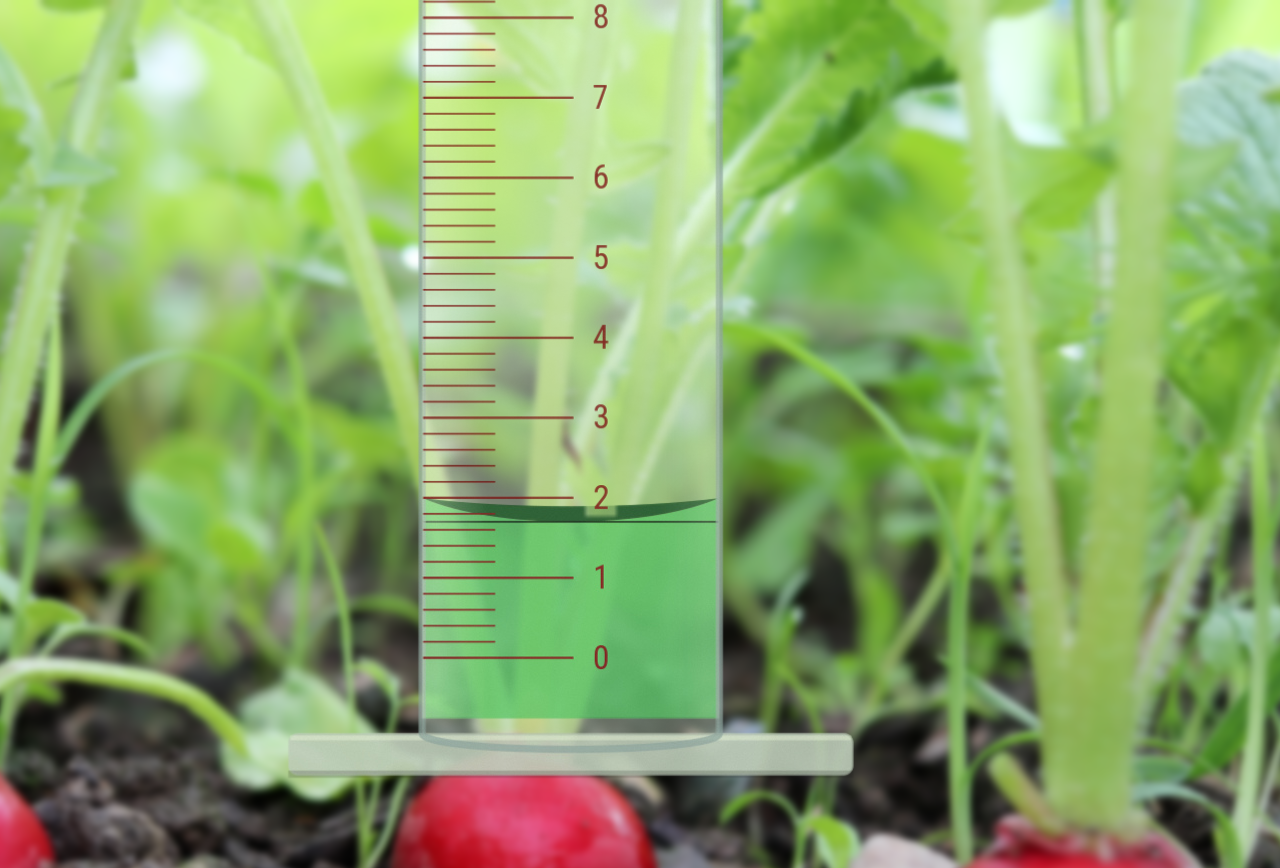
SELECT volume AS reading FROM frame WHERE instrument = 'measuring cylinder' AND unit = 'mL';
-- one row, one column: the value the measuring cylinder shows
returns 1.7 mL
